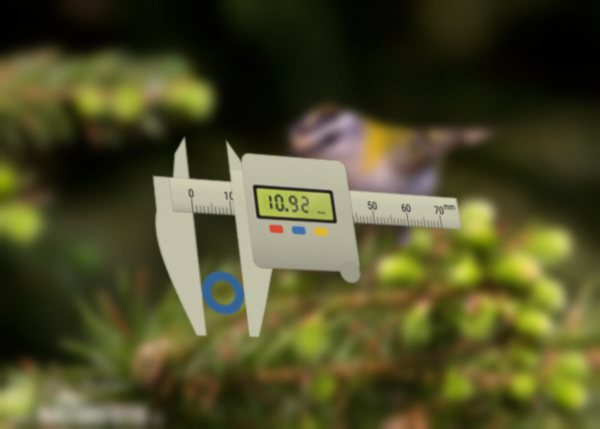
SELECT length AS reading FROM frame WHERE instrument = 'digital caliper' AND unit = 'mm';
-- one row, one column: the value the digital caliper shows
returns 10.92 mm
